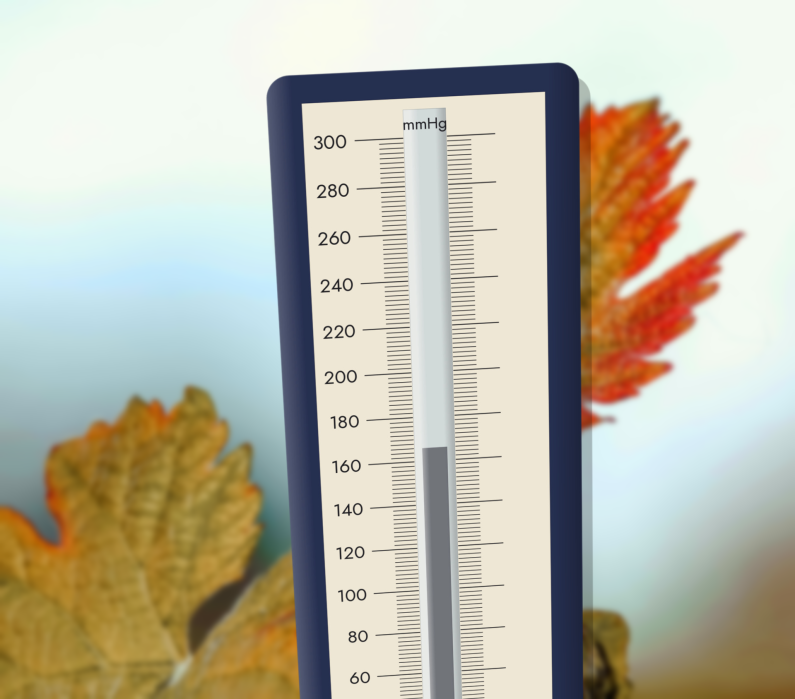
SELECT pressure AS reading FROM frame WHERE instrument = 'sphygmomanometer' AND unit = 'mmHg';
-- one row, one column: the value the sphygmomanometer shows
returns 166 mmHg
